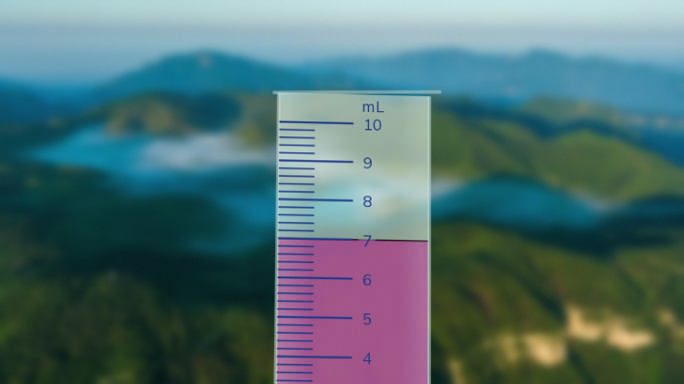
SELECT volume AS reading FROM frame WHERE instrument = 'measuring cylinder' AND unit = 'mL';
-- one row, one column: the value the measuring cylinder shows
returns 7 mL
